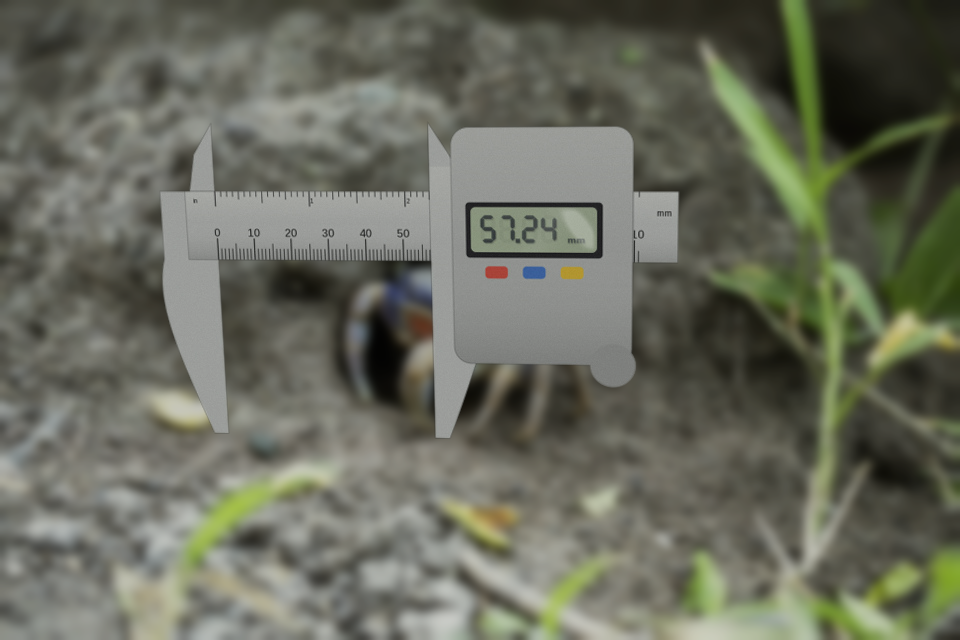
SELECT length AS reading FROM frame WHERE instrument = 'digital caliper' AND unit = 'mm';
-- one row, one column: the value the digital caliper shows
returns 57.24 mm
